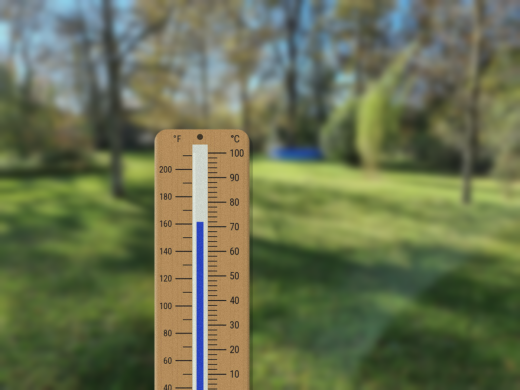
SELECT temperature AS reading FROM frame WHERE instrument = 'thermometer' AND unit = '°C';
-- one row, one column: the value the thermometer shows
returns 72 °C
